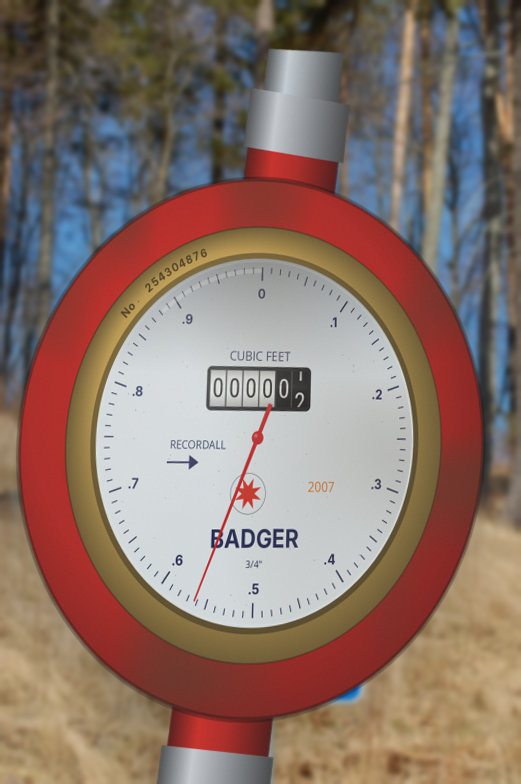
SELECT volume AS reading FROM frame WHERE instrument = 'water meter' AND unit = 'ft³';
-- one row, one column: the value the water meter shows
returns 1.56 ft³
